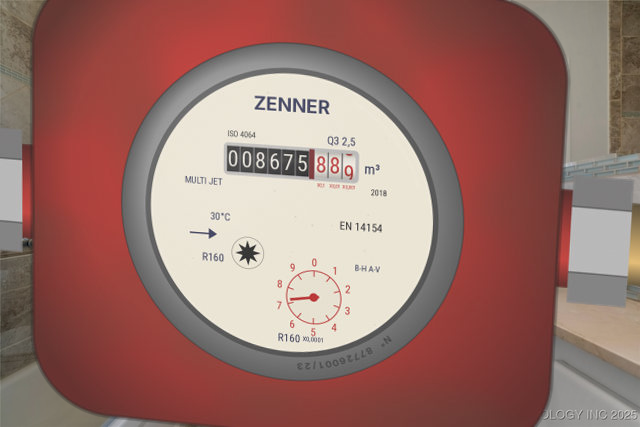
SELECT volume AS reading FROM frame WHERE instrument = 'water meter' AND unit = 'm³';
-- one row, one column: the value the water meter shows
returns 8675.8887 m³
